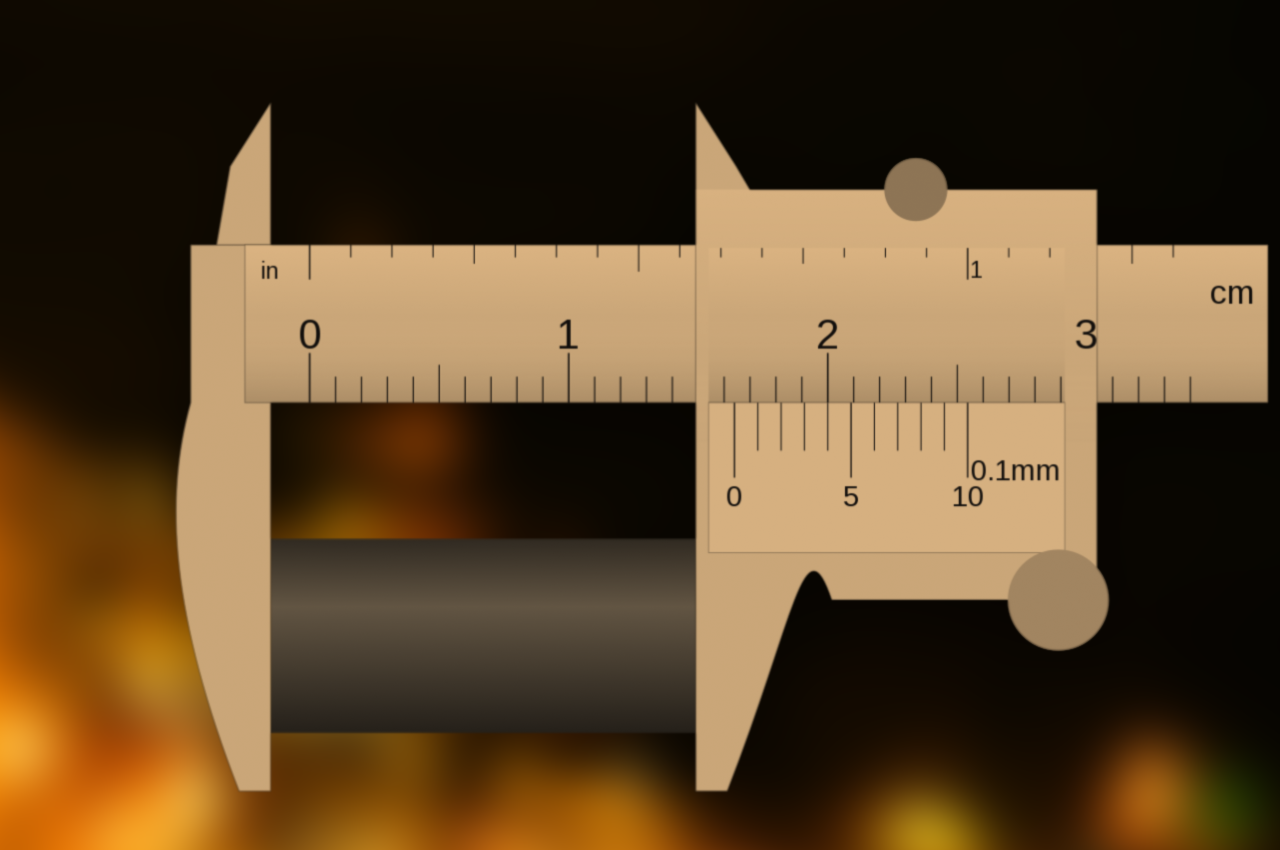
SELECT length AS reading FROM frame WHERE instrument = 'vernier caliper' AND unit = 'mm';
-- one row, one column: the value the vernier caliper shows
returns 16.4 mm
